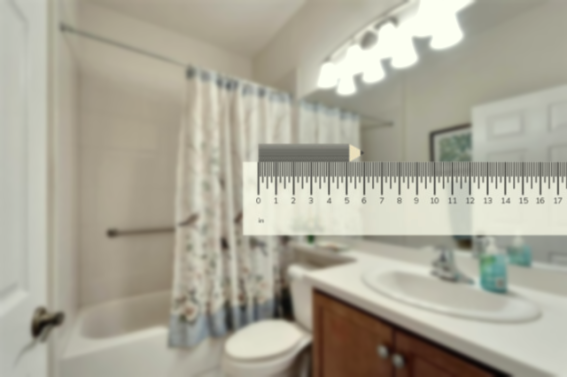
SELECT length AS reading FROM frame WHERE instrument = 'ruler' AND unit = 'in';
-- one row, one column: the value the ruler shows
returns 6 in
